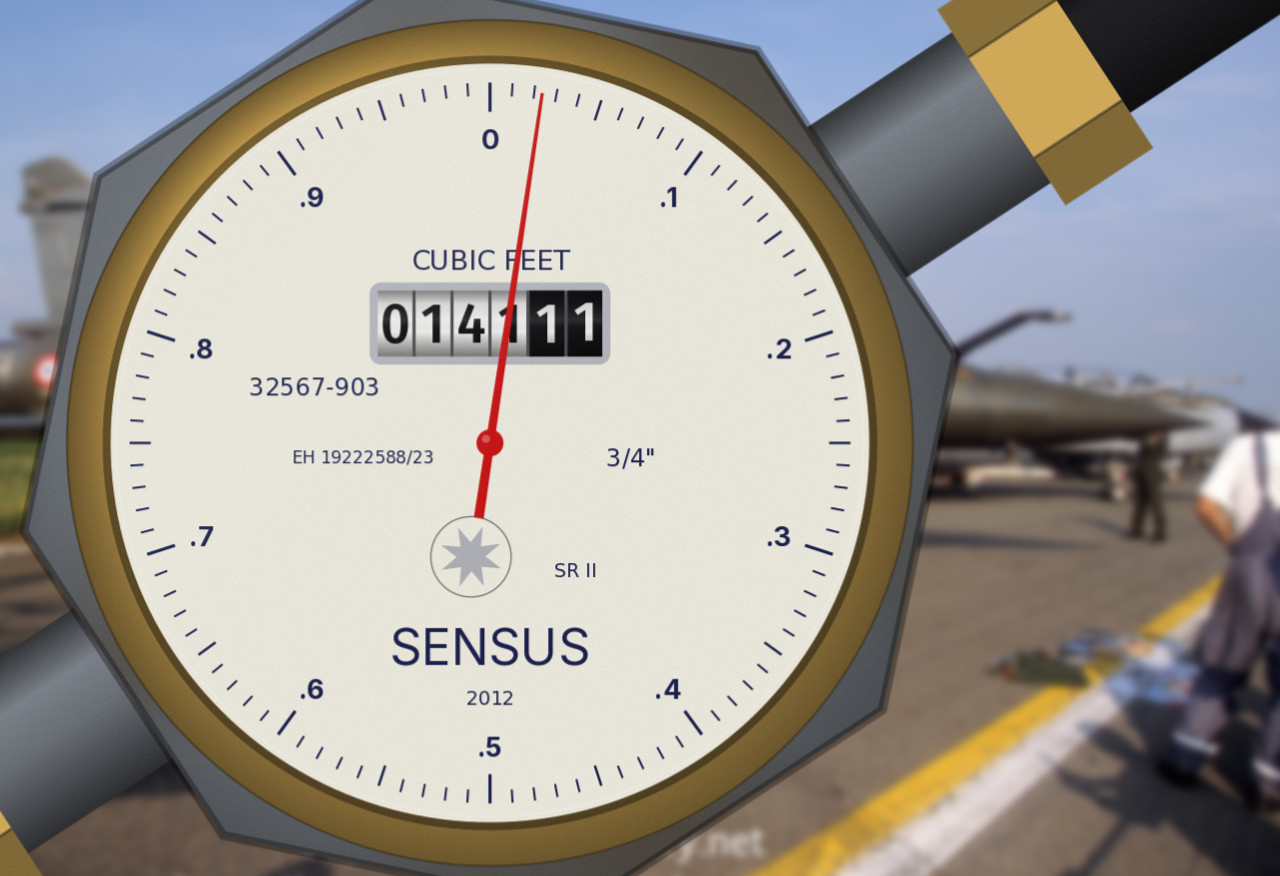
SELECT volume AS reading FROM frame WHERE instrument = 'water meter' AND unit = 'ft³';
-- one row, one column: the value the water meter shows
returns 14111.02 ft³
